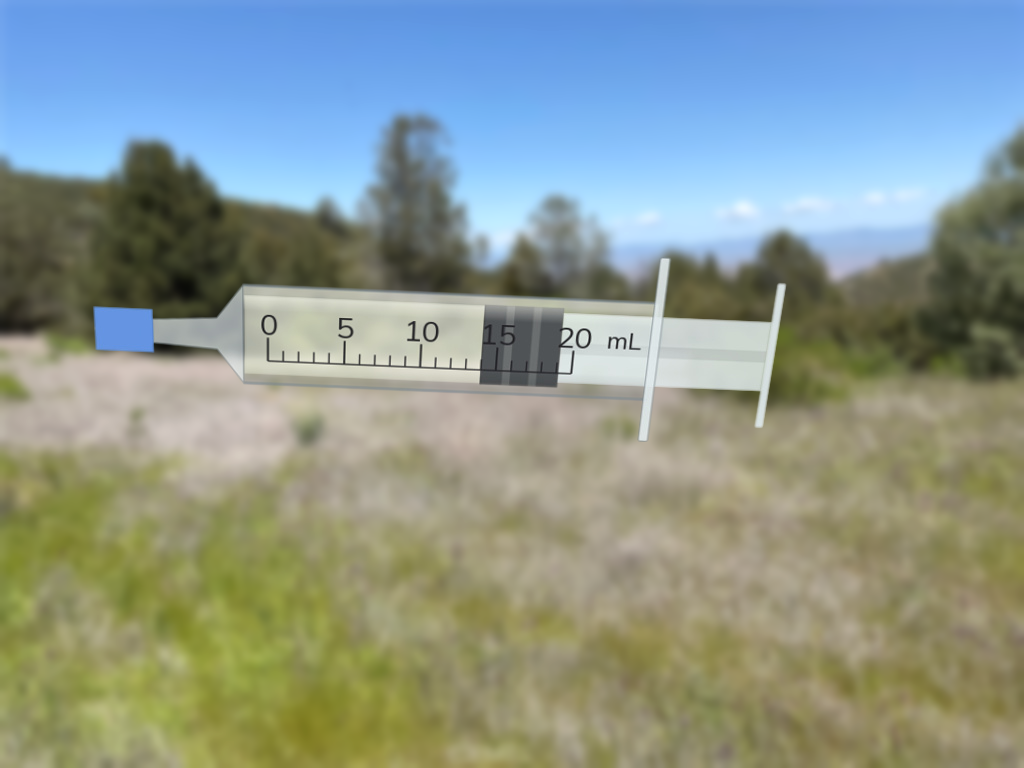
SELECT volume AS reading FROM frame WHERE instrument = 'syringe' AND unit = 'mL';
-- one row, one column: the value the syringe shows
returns 14 mL
